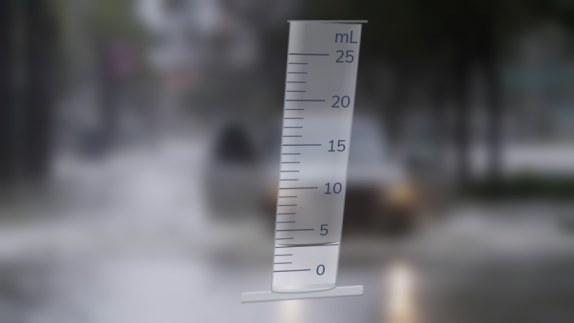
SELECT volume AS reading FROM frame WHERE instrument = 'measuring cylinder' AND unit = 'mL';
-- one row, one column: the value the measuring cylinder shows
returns 3 mL
